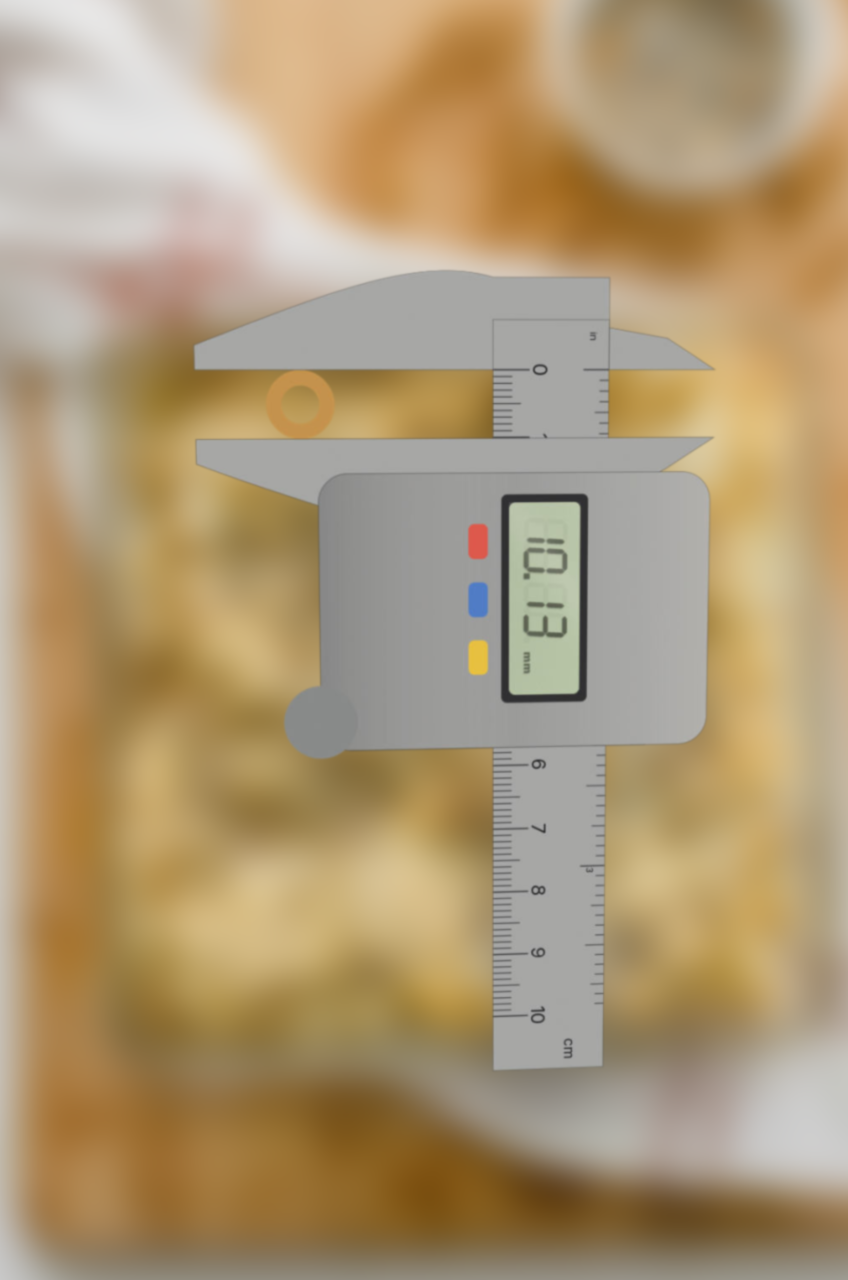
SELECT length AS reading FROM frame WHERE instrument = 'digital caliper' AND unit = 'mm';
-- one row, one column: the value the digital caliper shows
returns 10.13 mm
